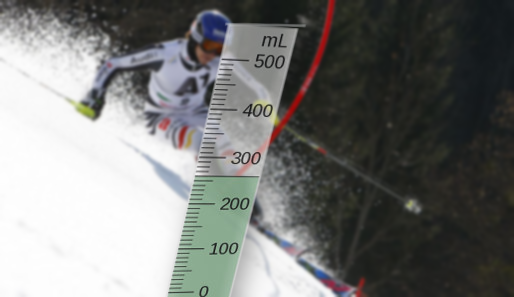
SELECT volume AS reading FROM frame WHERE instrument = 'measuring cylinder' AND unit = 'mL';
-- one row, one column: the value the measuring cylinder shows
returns 260 mL
